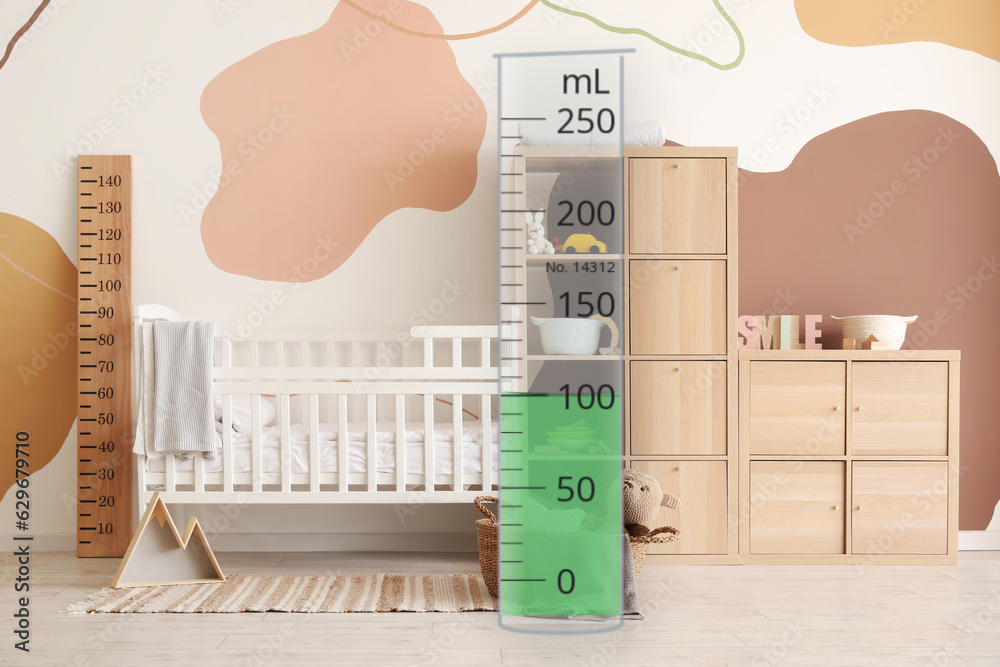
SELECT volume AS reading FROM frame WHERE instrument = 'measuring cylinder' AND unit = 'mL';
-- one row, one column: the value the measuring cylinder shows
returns 100 mL
